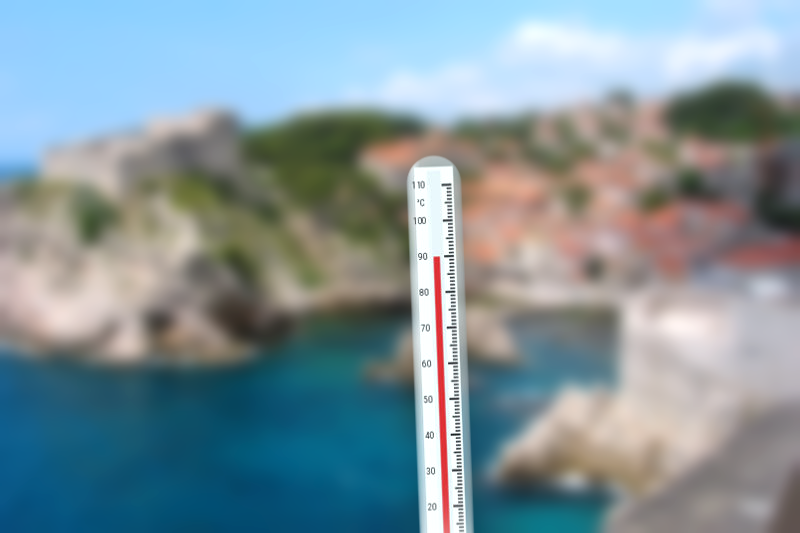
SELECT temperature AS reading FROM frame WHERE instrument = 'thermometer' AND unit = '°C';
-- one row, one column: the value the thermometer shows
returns 90 °C
